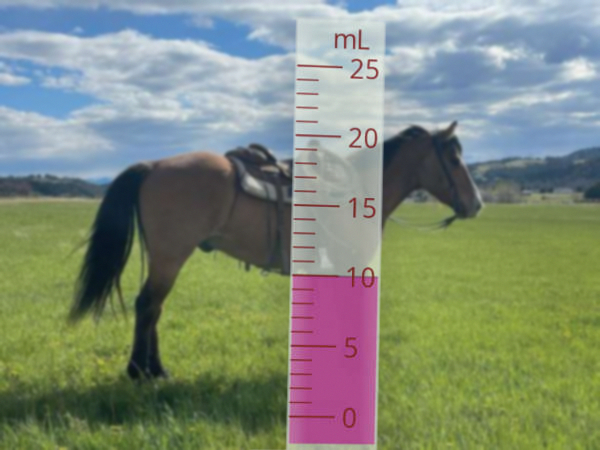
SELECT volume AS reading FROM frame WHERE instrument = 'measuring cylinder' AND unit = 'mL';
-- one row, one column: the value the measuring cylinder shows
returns 10 mL
